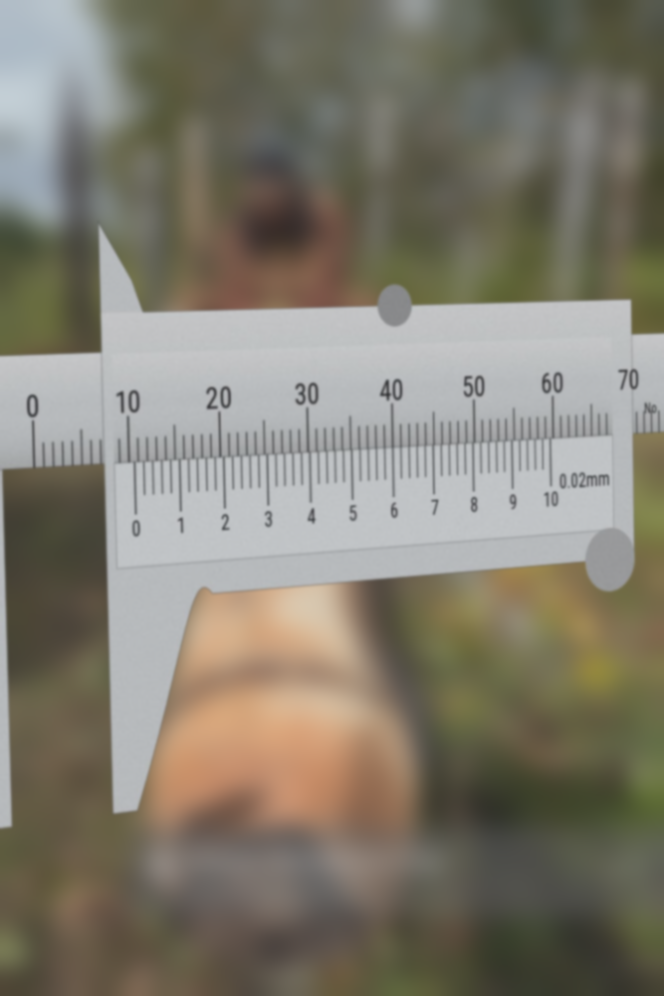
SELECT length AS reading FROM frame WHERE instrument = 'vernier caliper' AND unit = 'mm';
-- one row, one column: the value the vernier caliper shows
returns 10.6 mm
